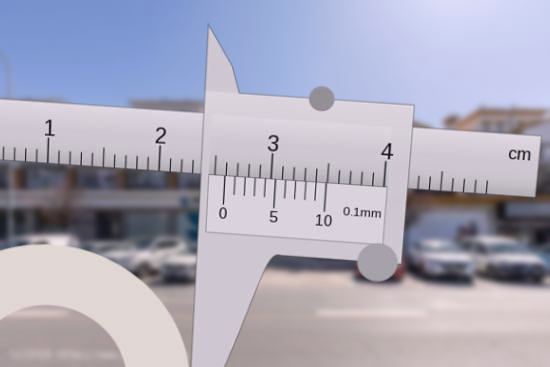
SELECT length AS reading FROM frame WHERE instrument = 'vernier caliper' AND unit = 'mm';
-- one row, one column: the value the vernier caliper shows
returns 25.9 mm
